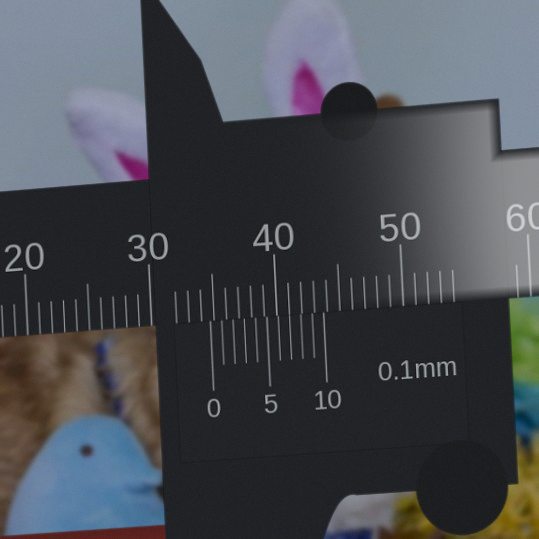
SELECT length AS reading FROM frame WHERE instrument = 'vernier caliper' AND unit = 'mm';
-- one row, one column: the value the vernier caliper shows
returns 34.7 mm
